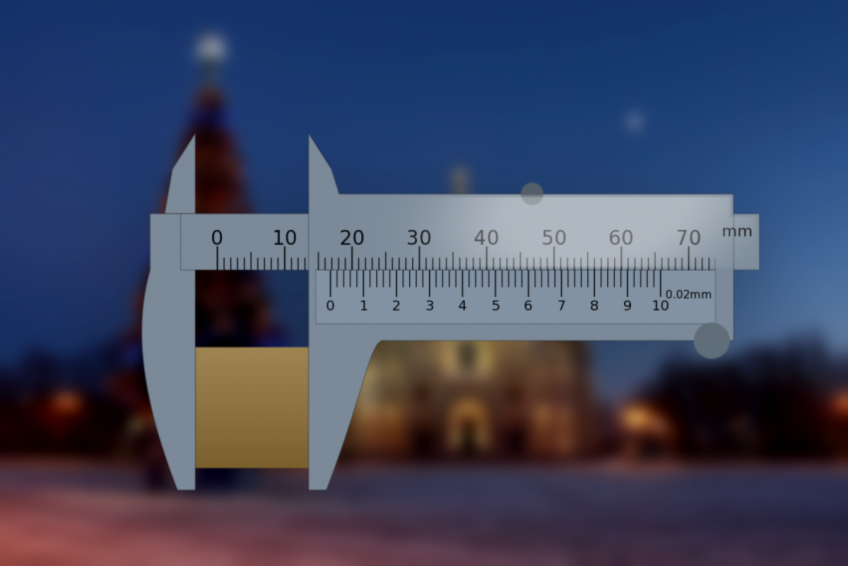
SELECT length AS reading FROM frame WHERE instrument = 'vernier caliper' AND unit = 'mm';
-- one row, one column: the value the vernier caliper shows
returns 16.8 mm
